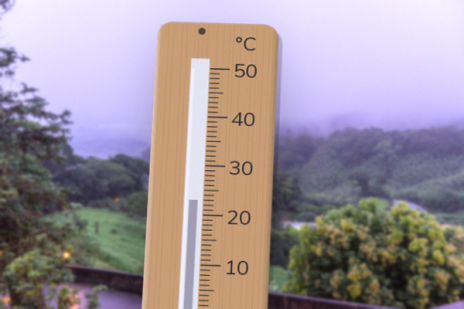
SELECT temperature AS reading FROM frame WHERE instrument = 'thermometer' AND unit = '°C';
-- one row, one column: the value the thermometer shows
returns 23 °C
